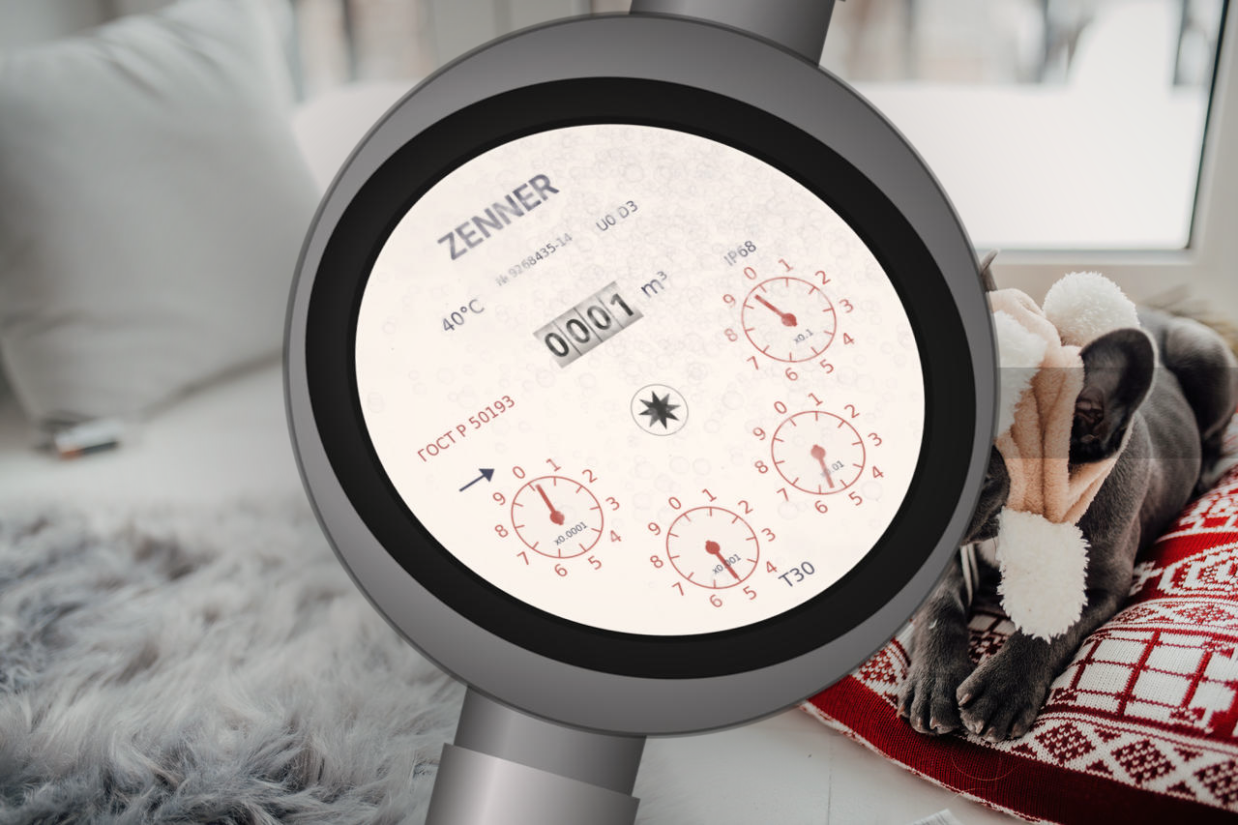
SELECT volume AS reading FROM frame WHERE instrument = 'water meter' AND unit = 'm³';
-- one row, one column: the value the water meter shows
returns 0.9550 m³
